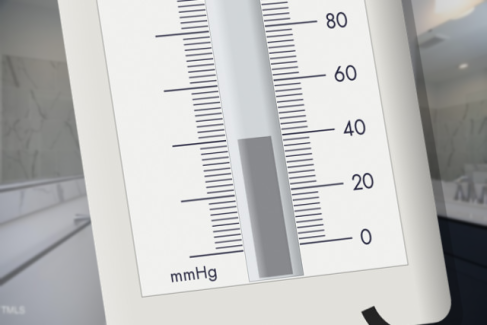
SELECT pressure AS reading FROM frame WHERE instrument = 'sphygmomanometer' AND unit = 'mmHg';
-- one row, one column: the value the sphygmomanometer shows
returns 40 mmHg
